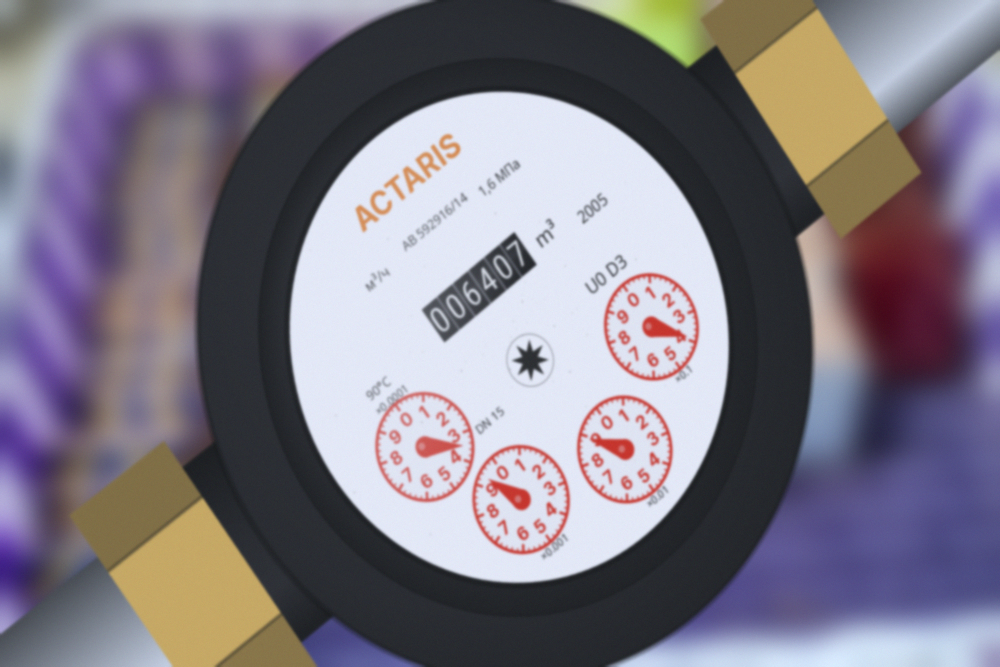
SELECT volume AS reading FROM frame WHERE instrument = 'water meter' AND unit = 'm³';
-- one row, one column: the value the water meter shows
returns 6407.3893 m³
